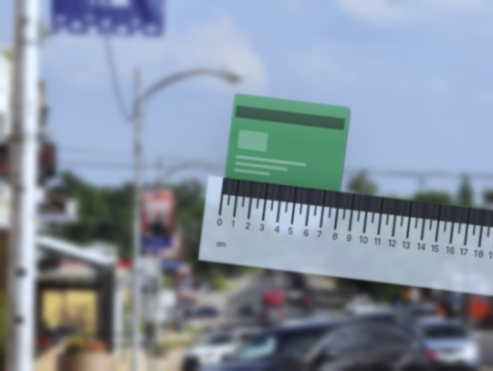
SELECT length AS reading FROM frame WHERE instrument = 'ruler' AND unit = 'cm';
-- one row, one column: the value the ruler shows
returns 8 cm
